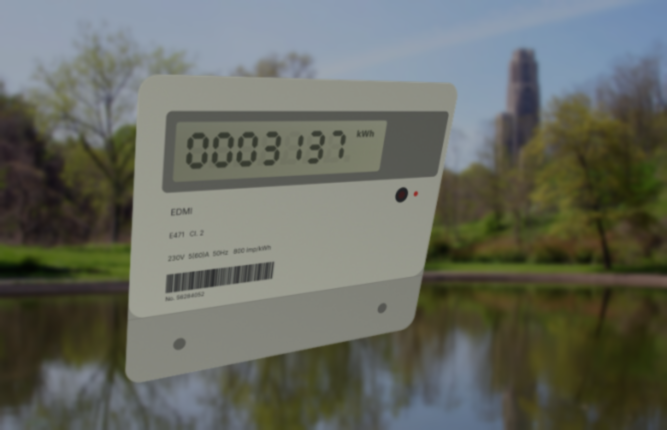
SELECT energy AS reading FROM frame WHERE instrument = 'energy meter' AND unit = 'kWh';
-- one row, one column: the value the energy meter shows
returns 3137 kWh
